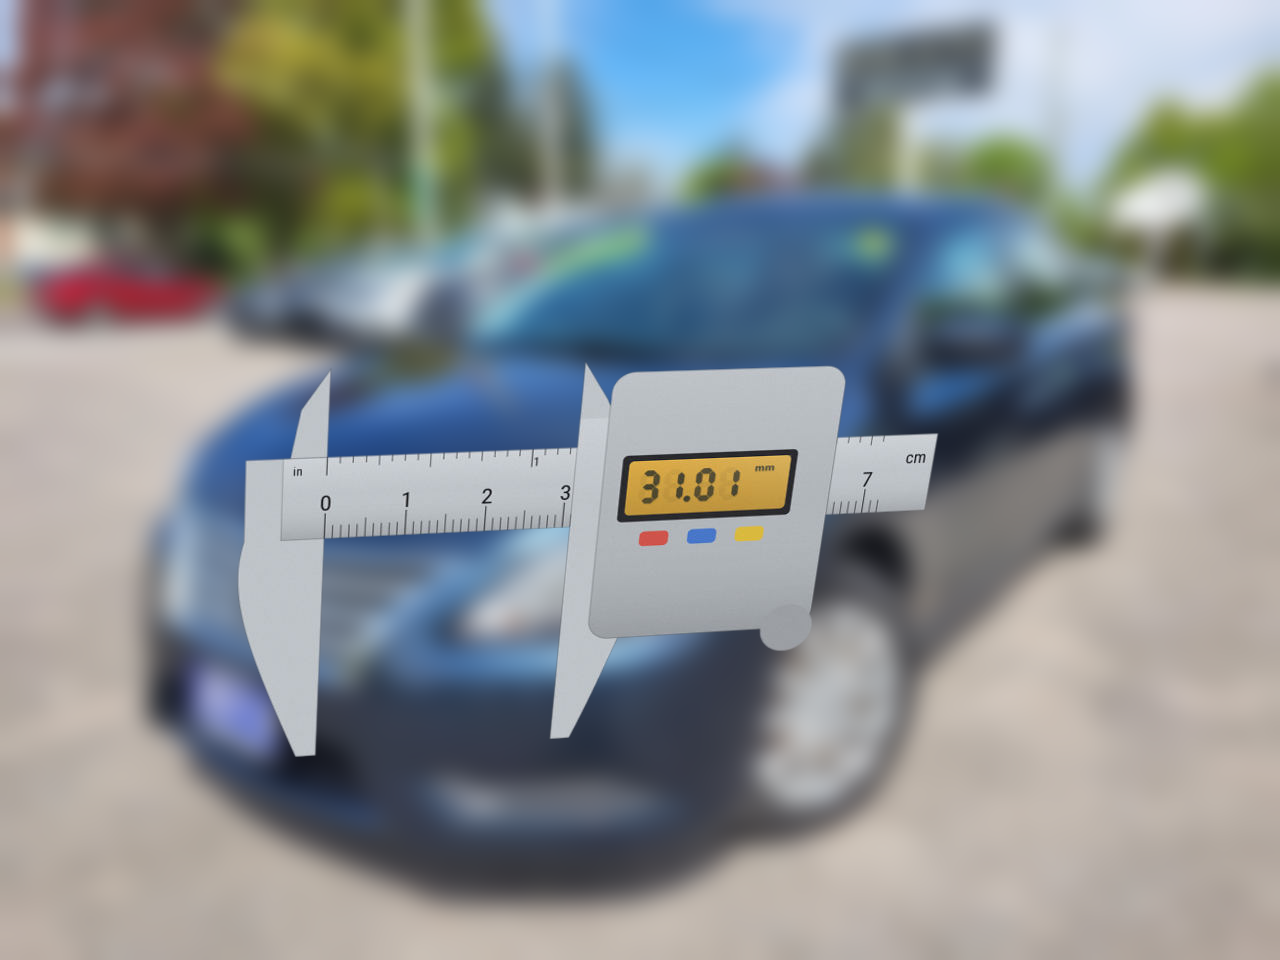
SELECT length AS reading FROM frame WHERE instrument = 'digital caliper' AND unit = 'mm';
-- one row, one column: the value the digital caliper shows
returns 31.01 mm
